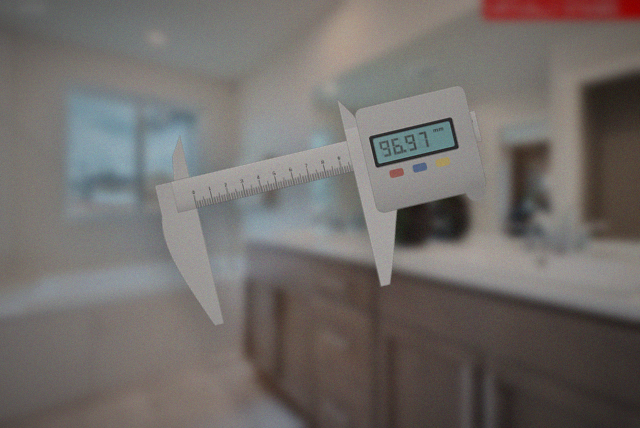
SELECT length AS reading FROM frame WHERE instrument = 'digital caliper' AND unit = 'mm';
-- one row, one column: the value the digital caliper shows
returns 96.97 mm
